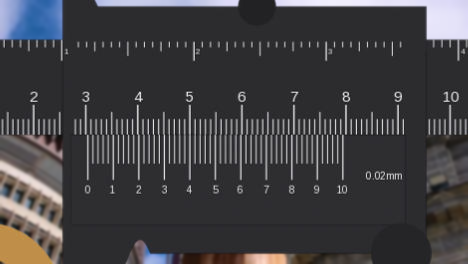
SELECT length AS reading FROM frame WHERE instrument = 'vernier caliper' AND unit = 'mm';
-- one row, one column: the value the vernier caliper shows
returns 30.4 mm
